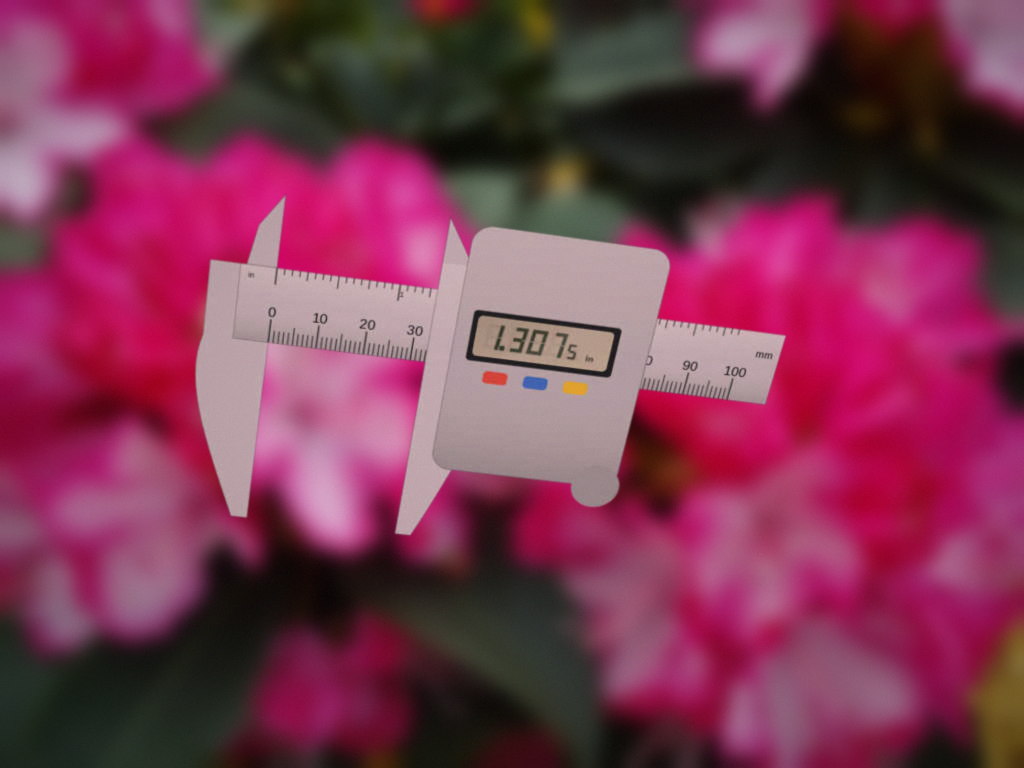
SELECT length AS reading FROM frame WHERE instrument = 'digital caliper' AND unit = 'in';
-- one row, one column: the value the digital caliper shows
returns 1.3075 in
